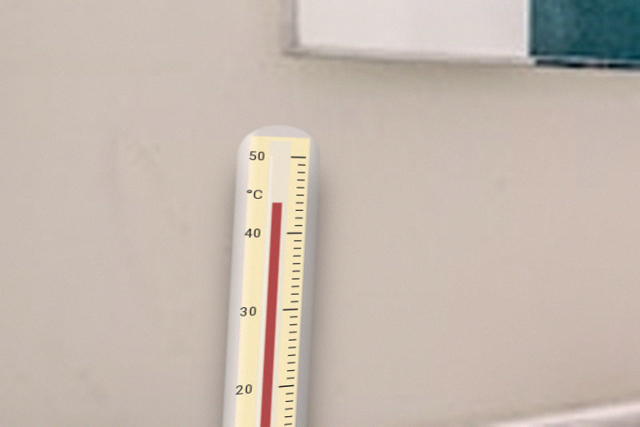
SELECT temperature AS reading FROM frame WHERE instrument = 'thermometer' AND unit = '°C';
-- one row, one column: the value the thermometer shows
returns 44 °C
